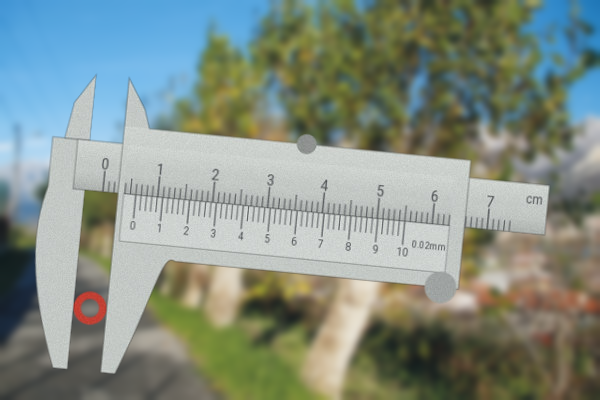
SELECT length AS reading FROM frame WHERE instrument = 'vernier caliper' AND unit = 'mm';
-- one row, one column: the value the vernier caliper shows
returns 6.0 mm
